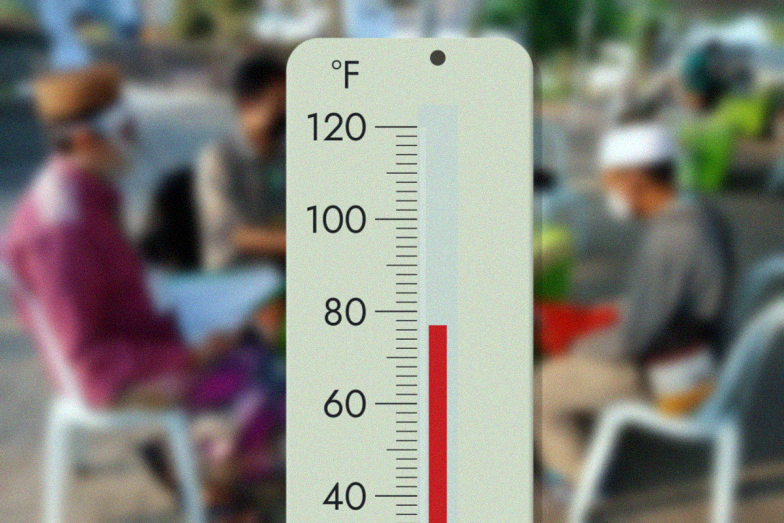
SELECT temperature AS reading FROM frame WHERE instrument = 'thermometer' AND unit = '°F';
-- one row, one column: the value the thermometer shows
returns 77 °F
